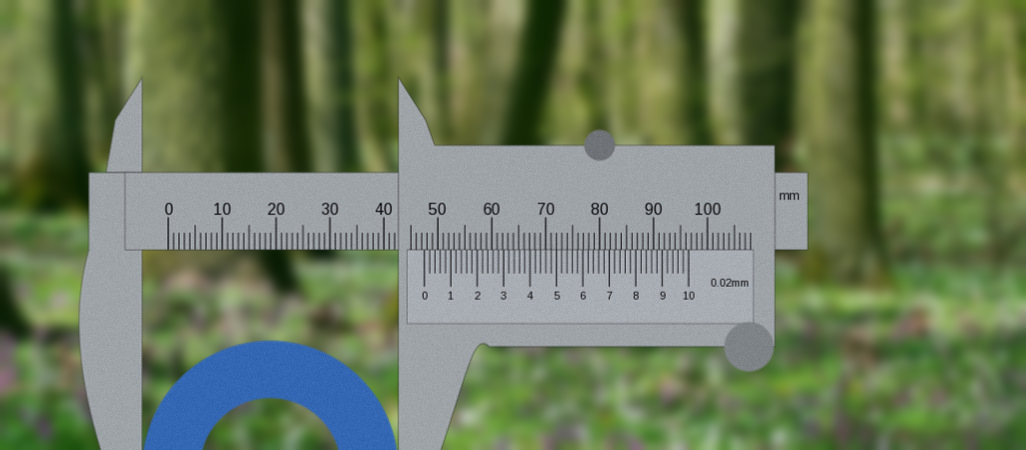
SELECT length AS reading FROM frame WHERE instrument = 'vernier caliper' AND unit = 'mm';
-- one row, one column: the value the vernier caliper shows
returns 47.5 mm
